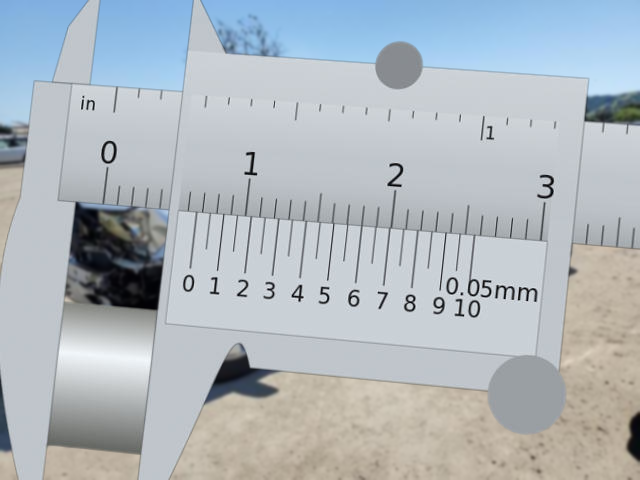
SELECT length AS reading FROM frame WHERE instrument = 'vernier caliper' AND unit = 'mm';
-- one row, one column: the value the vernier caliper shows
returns 6.6 mm
